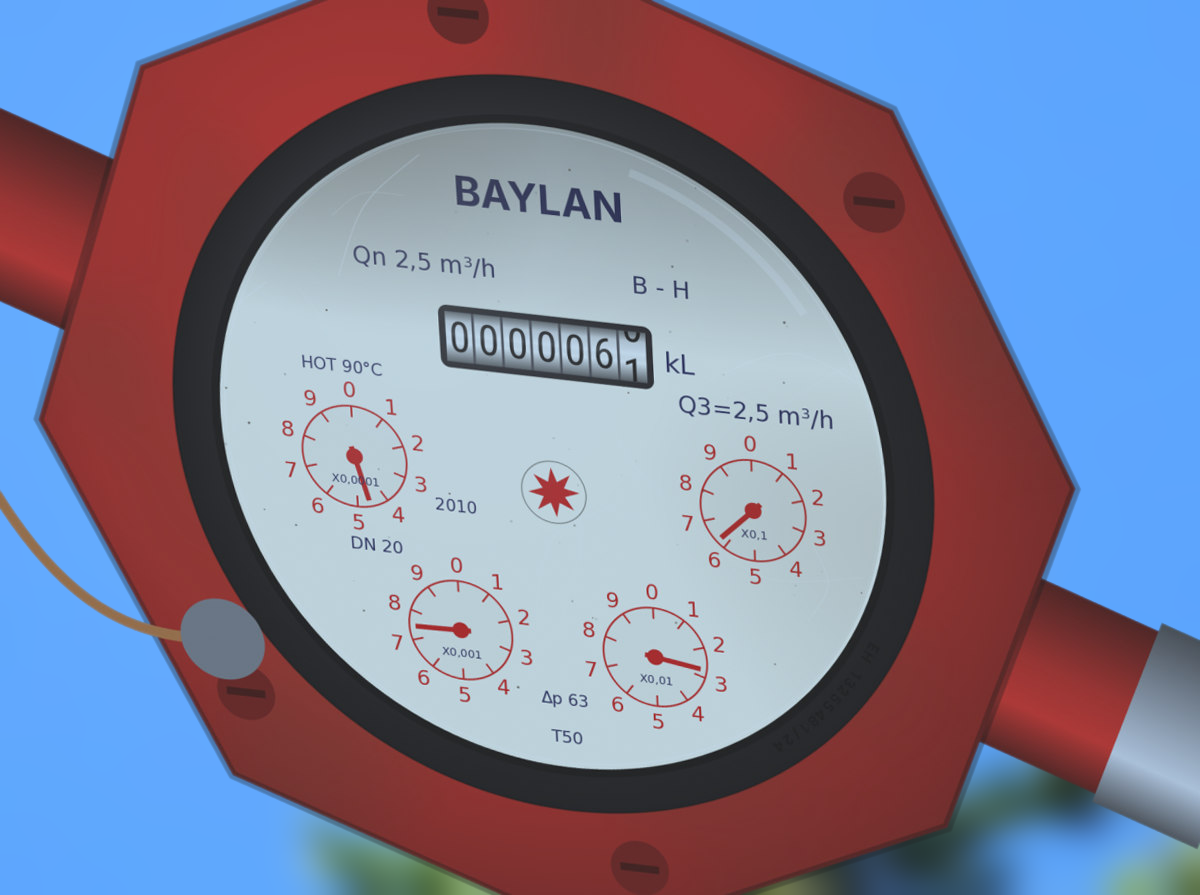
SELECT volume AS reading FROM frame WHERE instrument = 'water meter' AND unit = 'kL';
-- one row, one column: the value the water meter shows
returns 60.6274 kL
